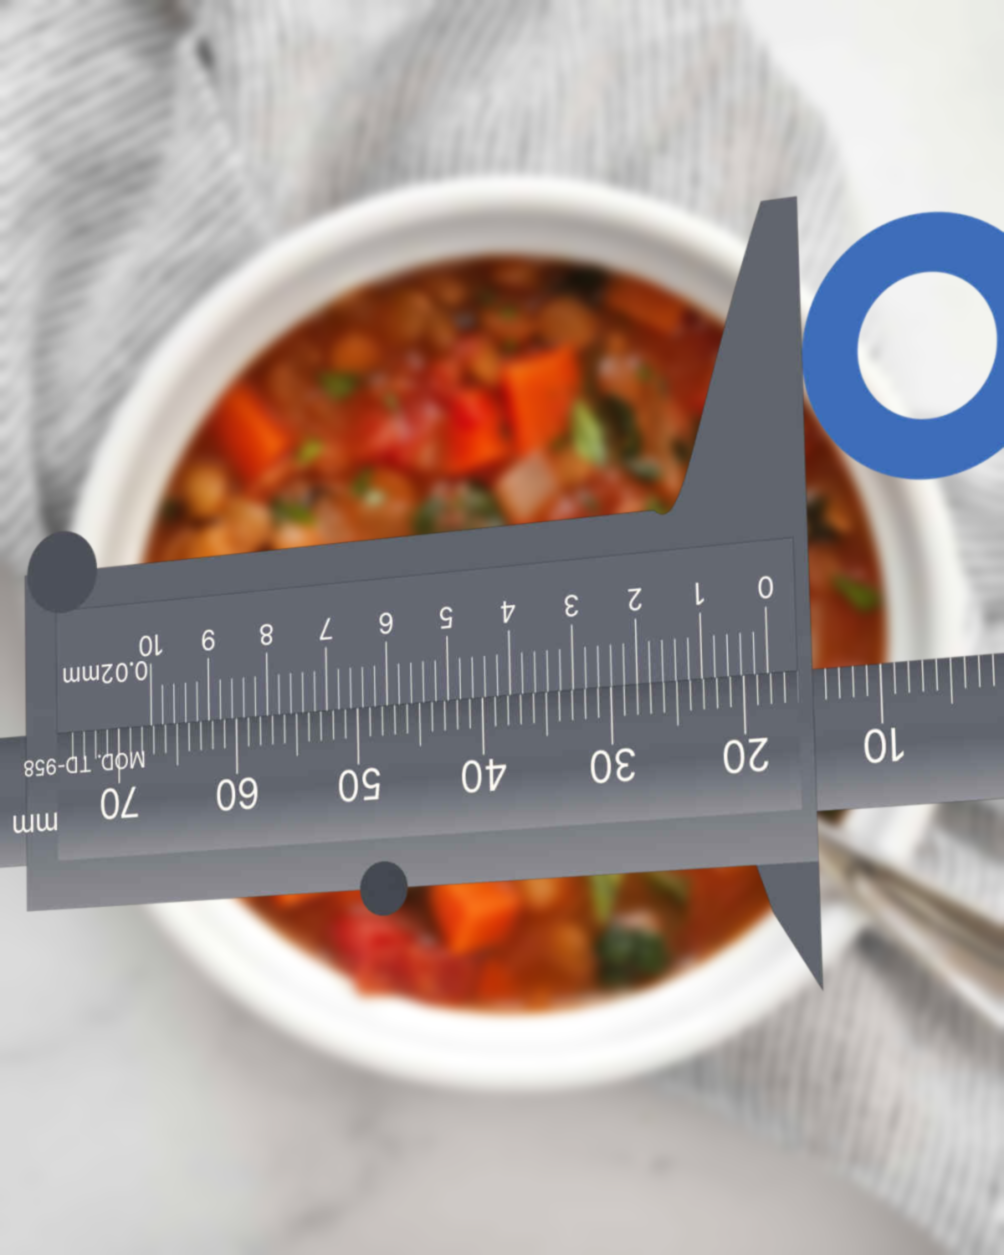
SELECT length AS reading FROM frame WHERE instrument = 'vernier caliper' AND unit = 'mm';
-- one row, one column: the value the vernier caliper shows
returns 18.2 mm
